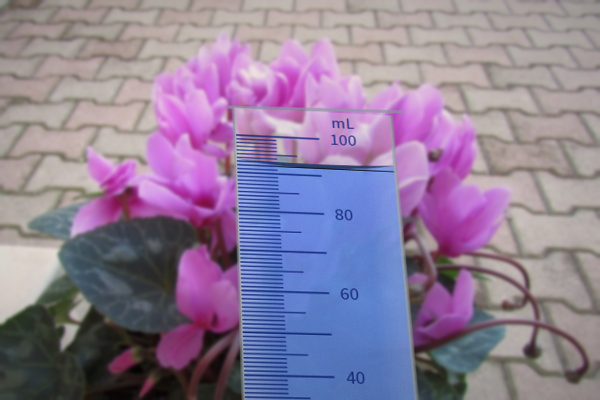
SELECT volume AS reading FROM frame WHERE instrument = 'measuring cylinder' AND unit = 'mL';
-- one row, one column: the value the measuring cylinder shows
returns 92 mL
